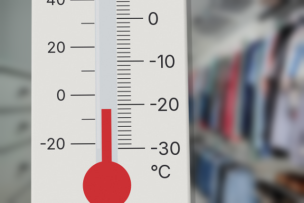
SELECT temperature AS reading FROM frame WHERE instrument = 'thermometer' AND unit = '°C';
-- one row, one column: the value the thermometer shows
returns -21 °C
